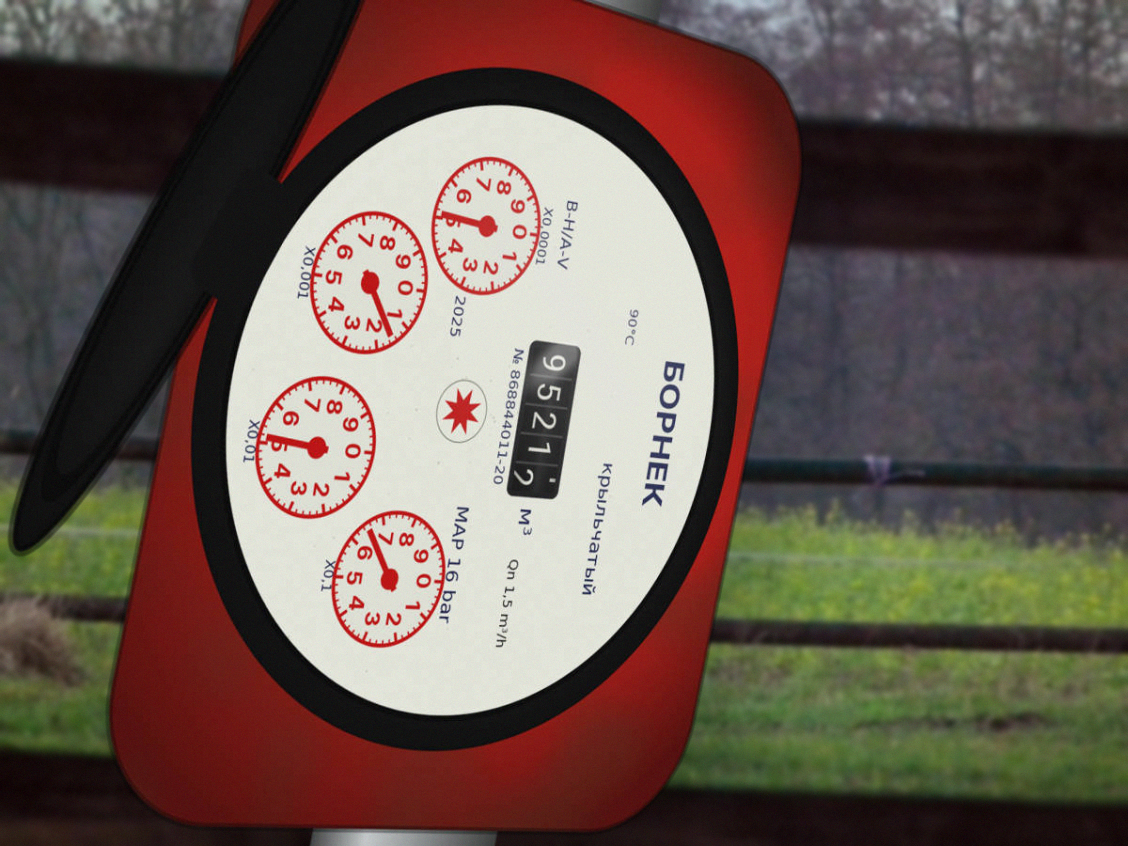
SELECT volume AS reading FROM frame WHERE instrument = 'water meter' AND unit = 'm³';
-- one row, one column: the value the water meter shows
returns 95211.6515 m³
